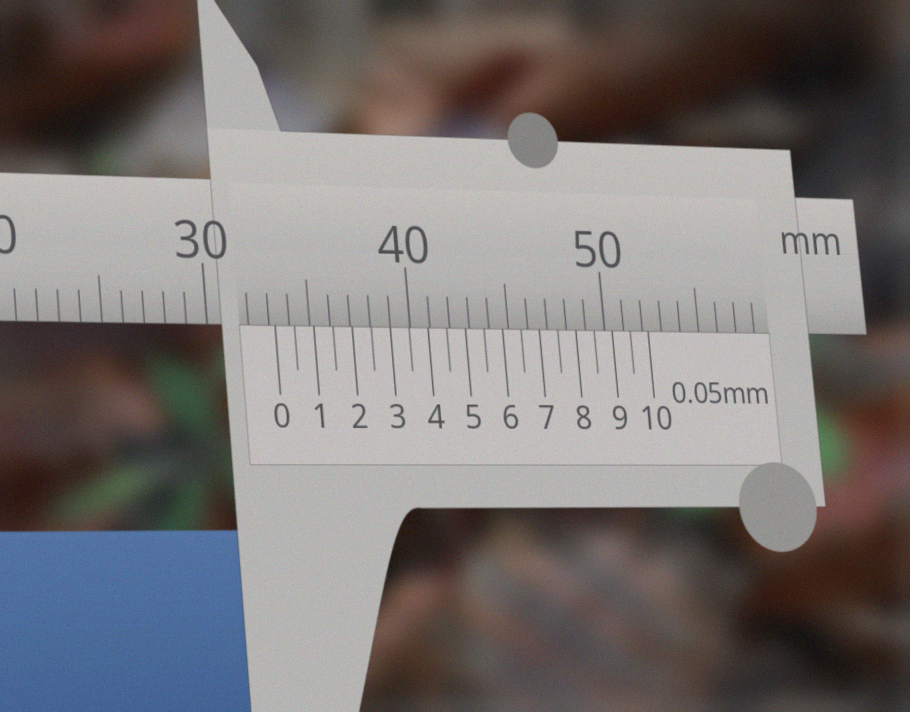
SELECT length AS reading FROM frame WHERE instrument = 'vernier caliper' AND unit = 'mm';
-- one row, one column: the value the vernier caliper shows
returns 33.3 mm
